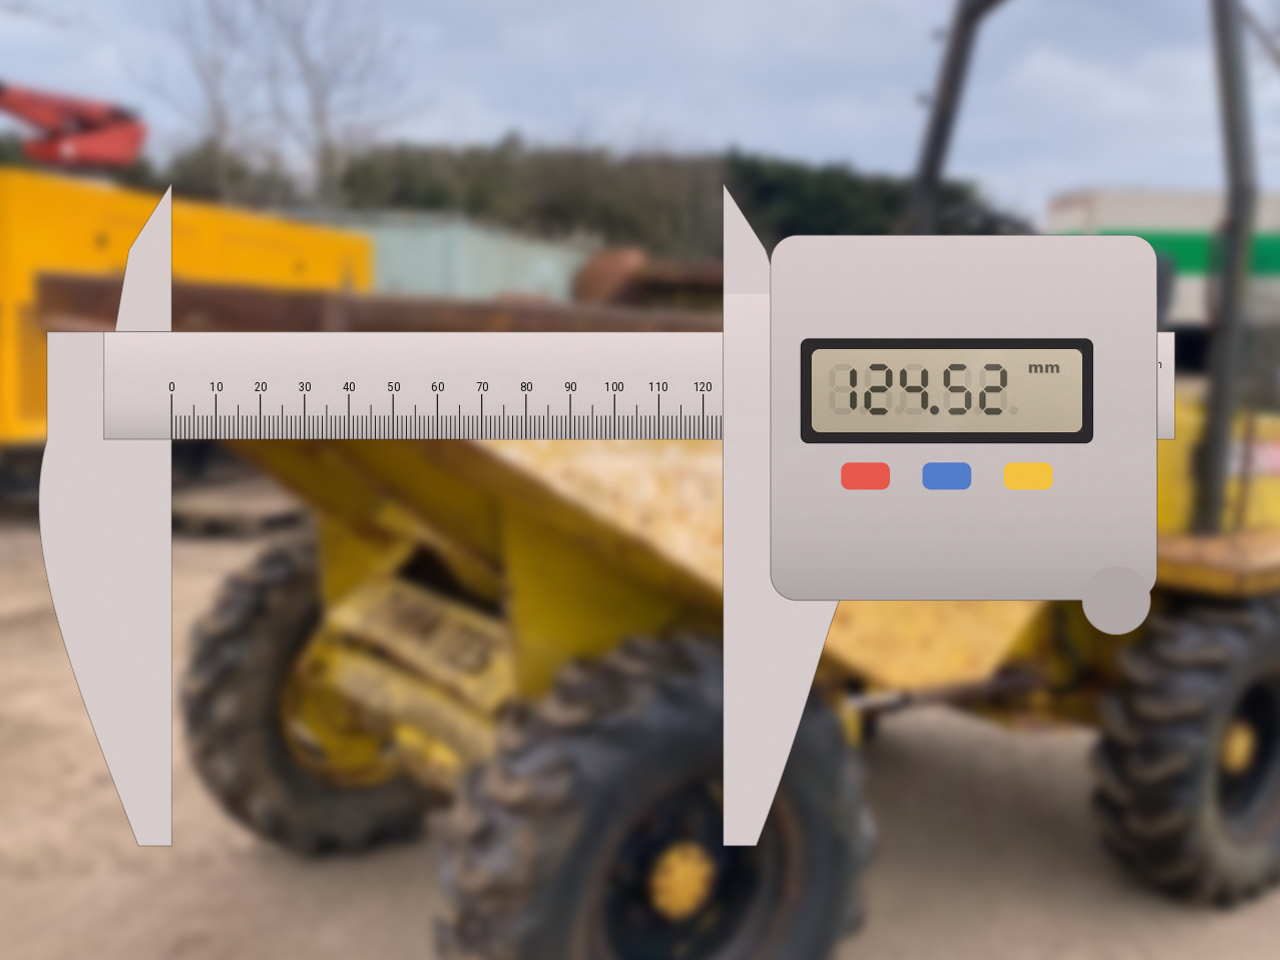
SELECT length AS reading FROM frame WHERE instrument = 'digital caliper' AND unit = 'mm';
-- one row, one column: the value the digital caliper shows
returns 124.52 mm
